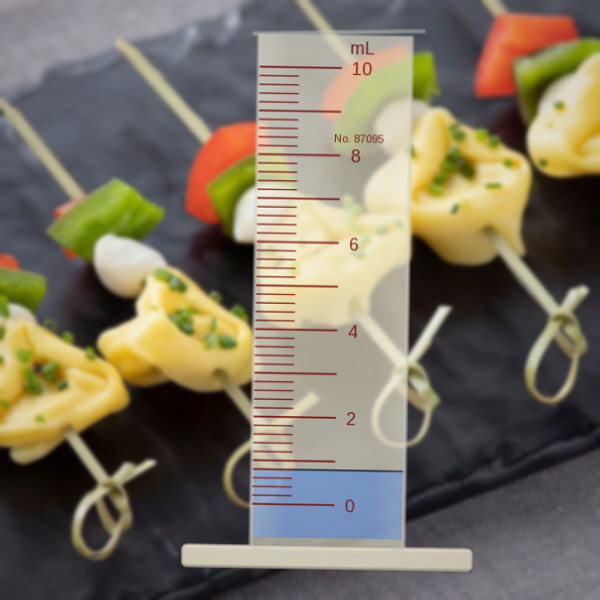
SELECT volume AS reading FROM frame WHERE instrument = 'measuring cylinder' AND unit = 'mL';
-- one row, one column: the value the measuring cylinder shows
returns 0.8 mL
